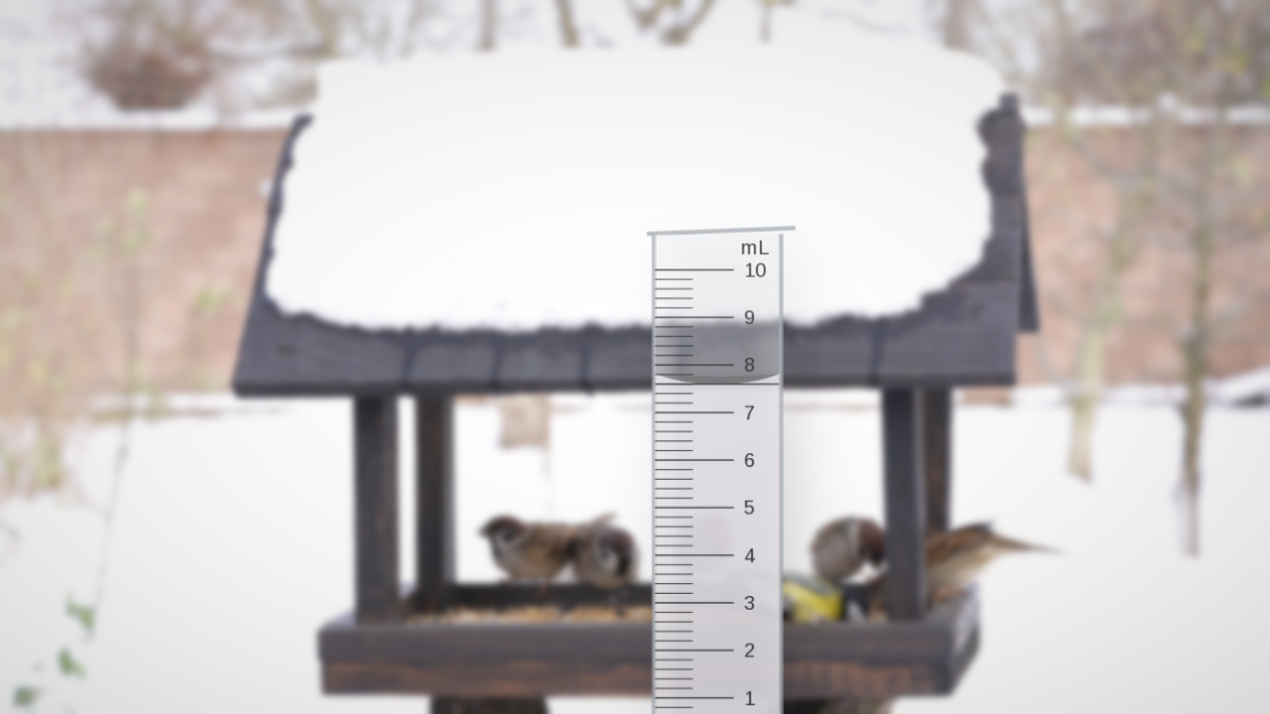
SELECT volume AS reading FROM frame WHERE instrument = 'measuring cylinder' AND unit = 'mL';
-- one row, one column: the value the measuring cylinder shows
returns 7.6 mL
